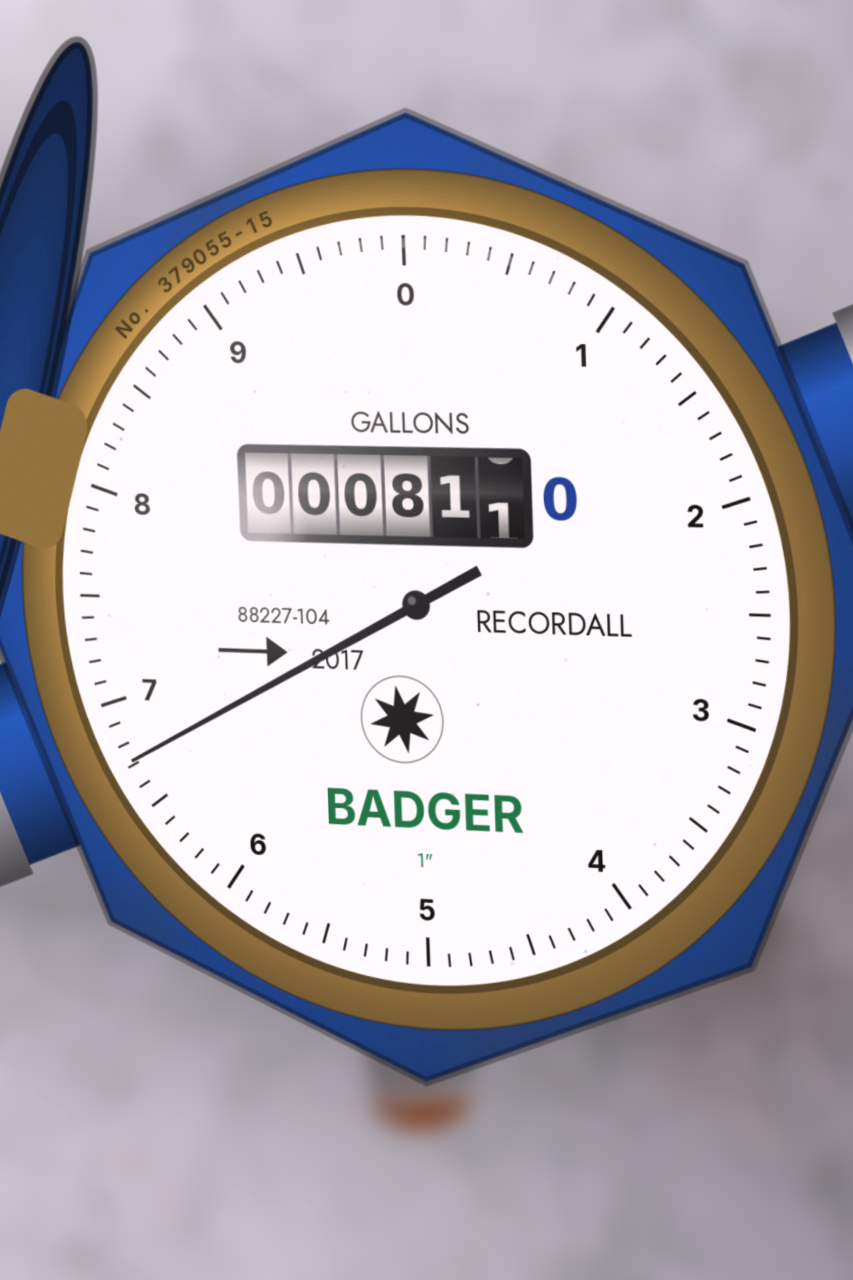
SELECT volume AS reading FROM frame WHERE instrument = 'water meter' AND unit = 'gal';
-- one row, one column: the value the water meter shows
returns 8106.7 gal
